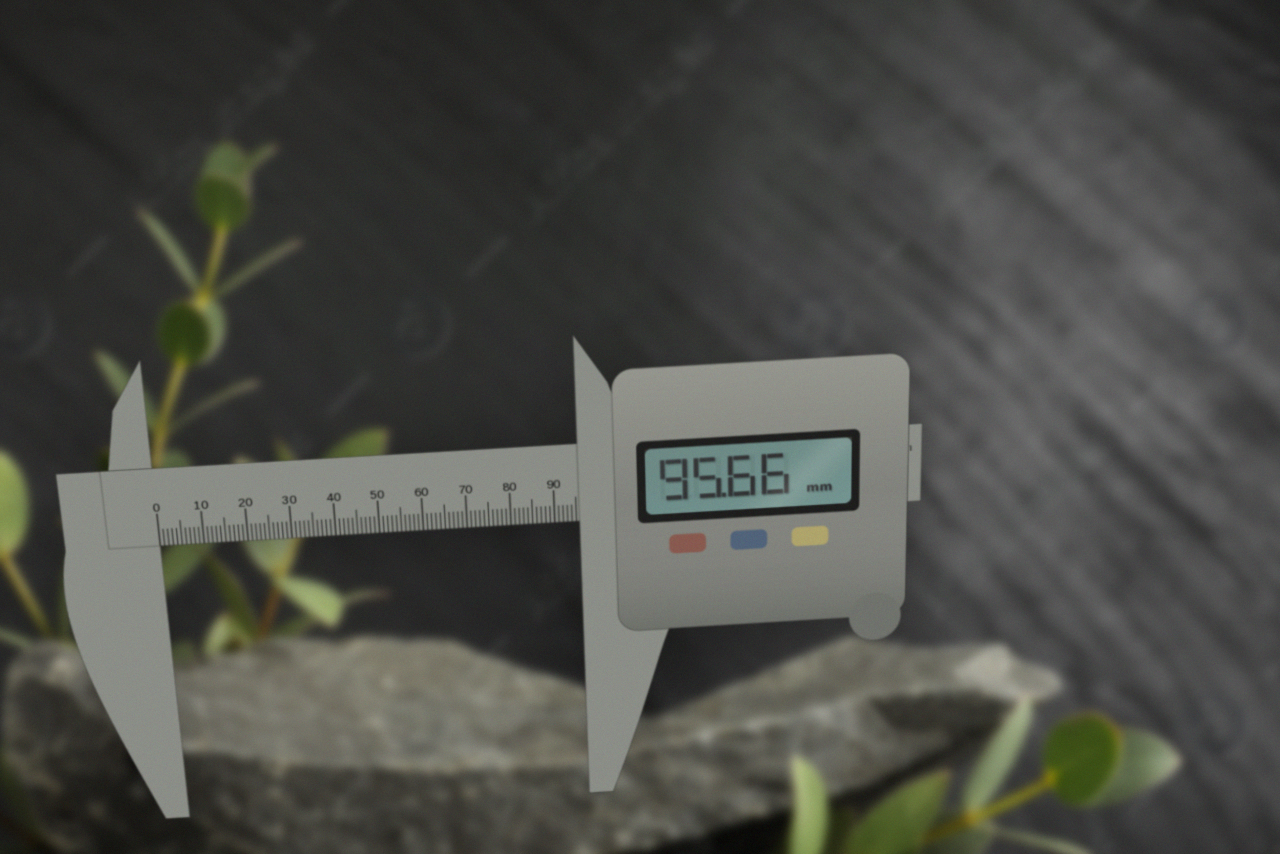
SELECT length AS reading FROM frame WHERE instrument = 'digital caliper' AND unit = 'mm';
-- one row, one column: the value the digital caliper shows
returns 95.66 mm
